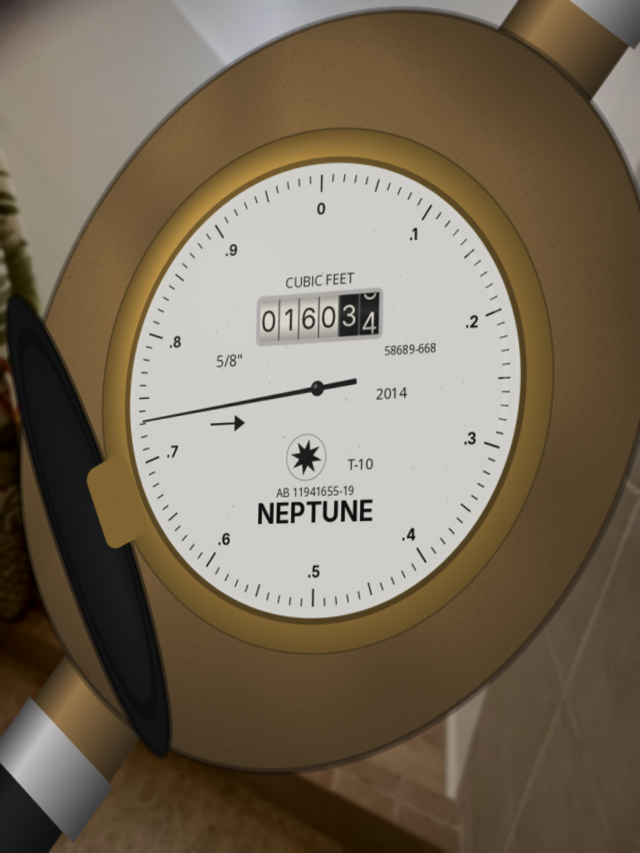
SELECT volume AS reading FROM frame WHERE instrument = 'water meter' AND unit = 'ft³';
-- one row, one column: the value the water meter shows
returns 16033.73 ft³
